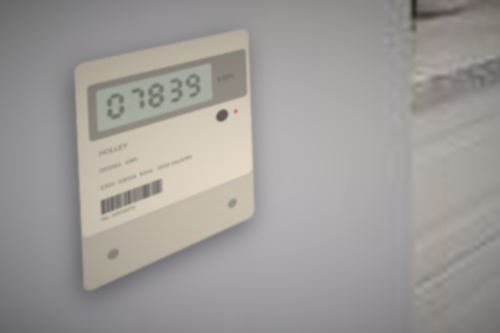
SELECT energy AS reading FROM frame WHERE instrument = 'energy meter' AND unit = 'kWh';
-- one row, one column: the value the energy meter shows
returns 7839 kWh
